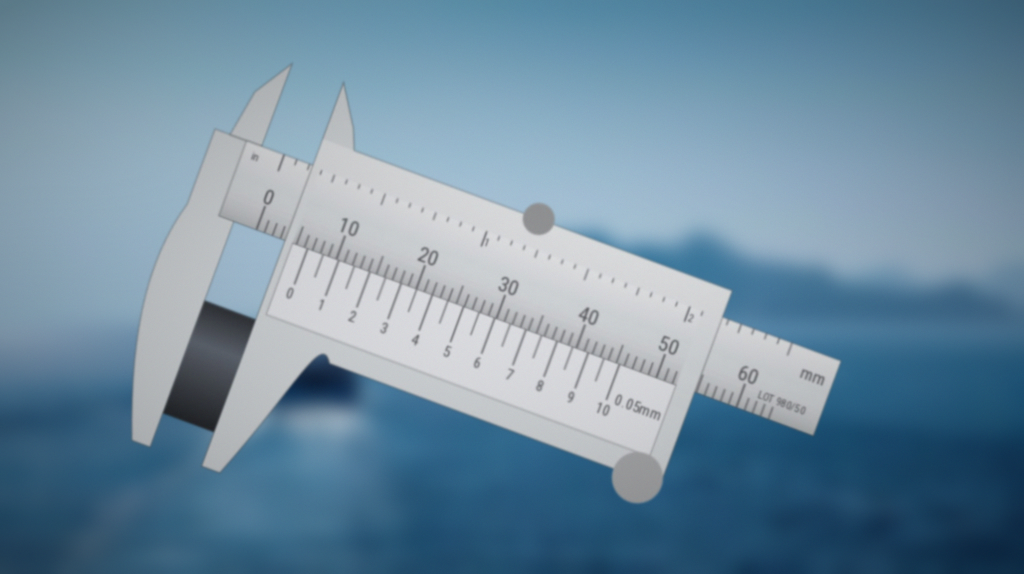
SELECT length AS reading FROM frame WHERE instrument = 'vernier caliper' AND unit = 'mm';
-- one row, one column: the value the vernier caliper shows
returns 6.4 mm
